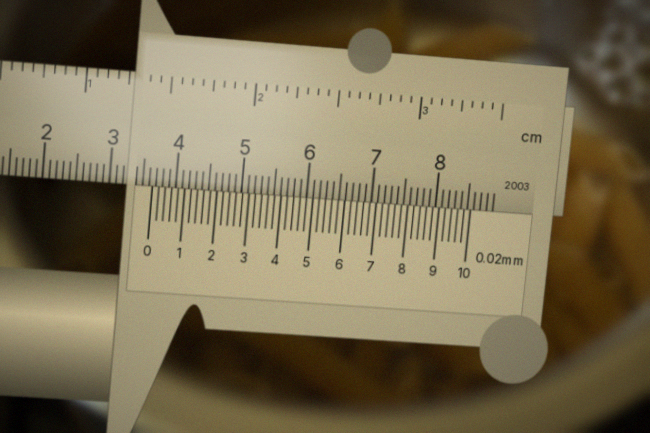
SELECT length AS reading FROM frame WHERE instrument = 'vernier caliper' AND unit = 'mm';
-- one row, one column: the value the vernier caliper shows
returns 36.5 mm
